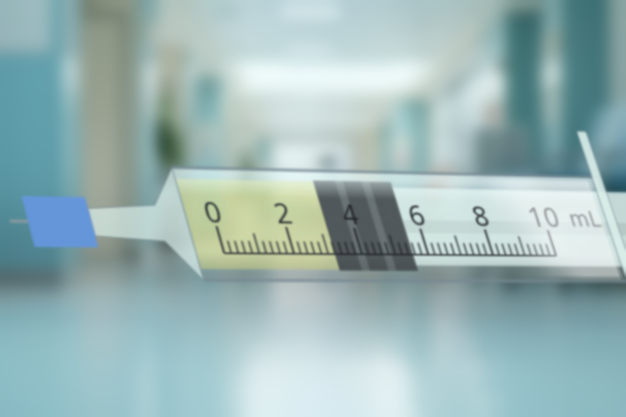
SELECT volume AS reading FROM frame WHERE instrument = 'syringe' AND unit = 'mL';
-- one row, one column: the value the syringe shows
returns 3.2 mL
